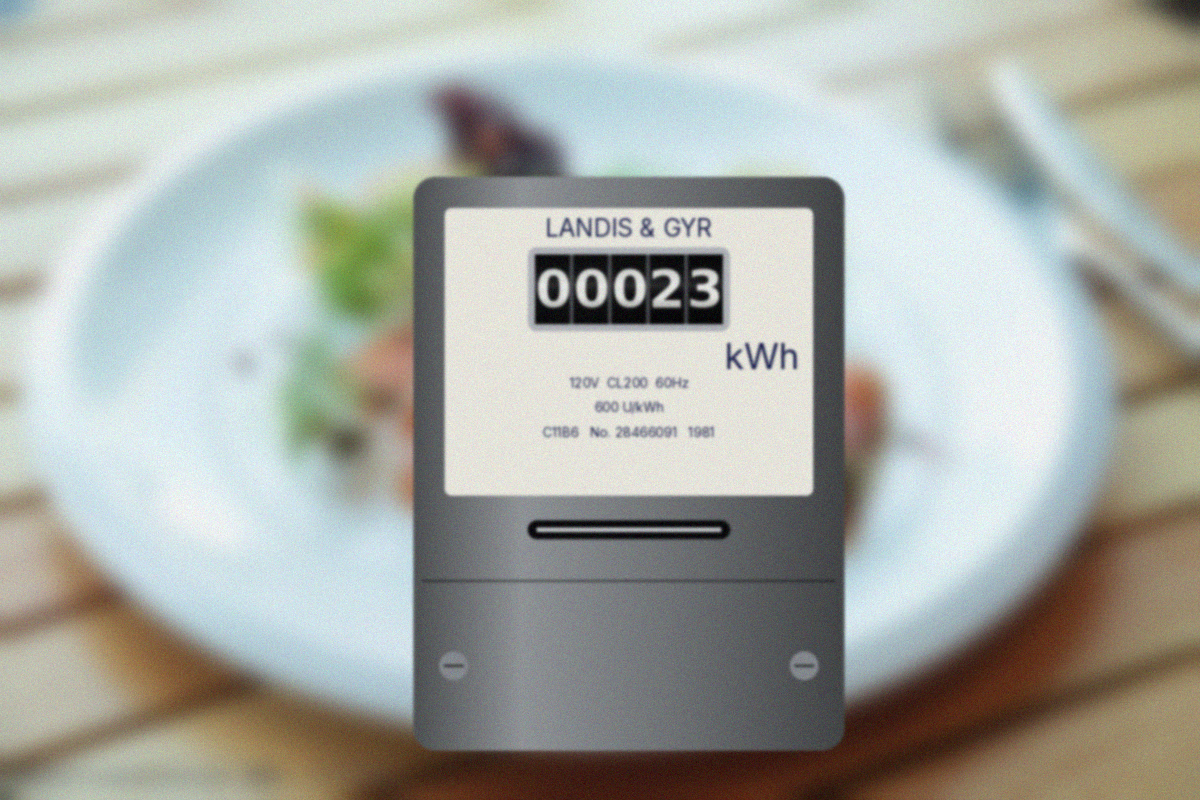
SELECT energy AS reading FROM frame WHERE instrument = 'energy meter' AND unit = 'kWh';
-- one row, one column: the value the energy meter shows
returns 23 kWh
